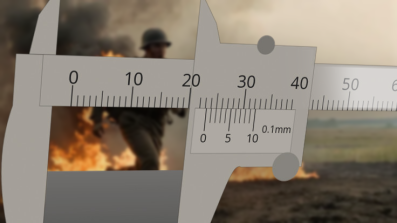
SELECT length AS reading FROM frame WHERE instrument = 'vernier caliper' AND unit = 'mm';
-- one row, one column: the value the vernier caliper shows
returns 23.2 mm
